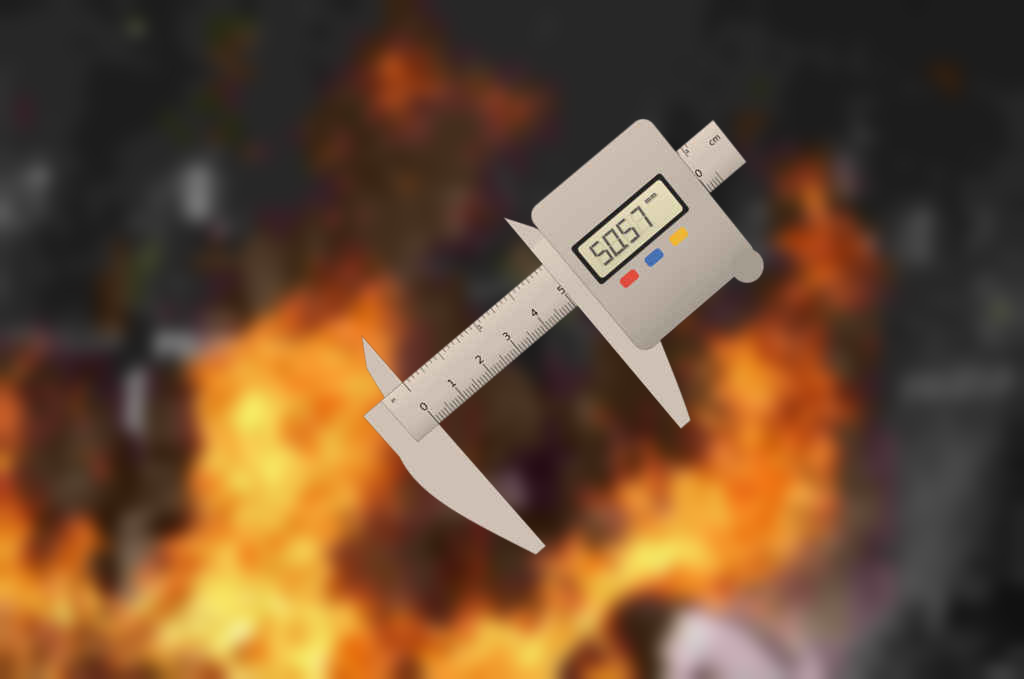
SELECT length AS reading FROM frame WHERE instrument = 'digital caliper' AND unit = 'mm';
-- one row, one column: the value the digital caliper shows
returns 50.57 mm
